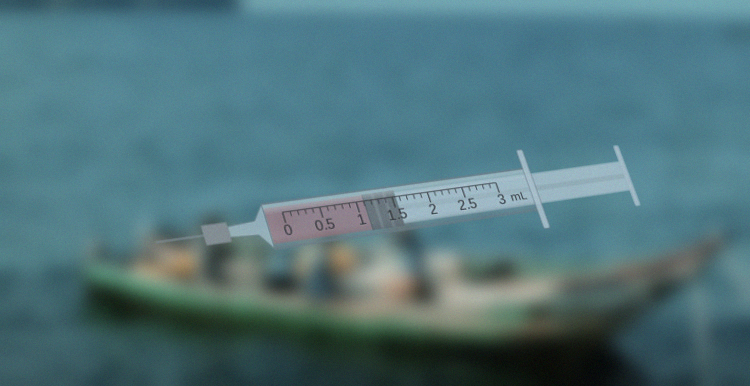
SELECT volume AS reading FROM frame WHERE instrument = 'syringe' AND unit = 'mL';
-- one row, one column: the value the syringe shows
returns 1.1 mL
